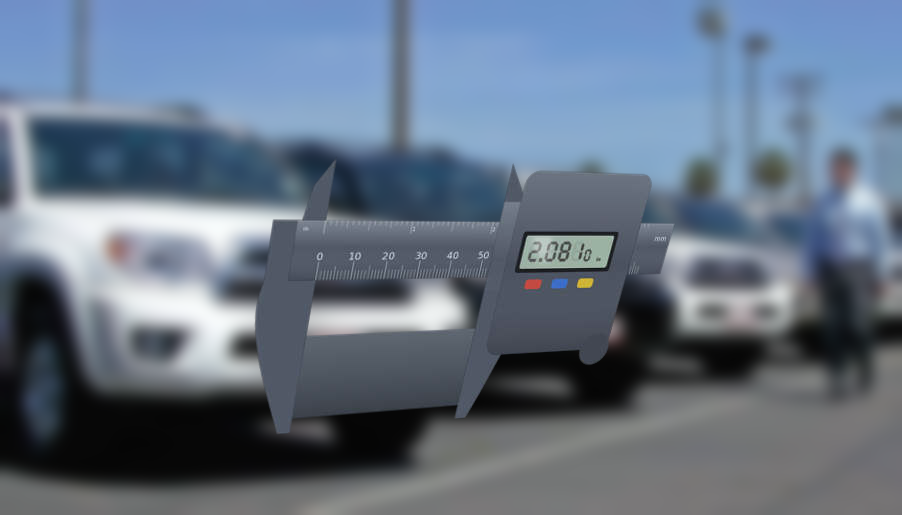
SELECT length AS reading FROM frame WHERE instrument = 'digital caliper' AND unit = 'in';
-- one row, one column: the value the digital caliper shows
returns 2.0810 in
